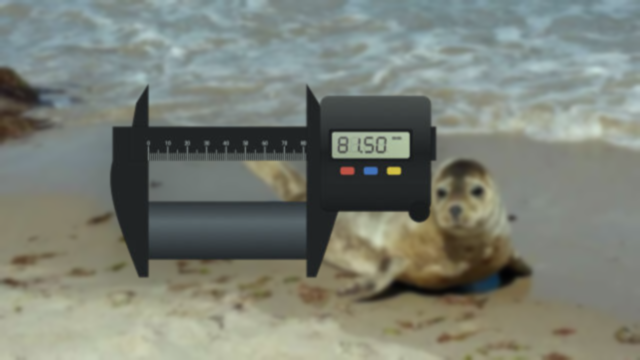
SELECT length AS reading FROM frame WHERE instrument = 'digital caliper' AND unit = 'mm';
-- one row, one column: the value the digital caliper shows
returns 81.50 mm
